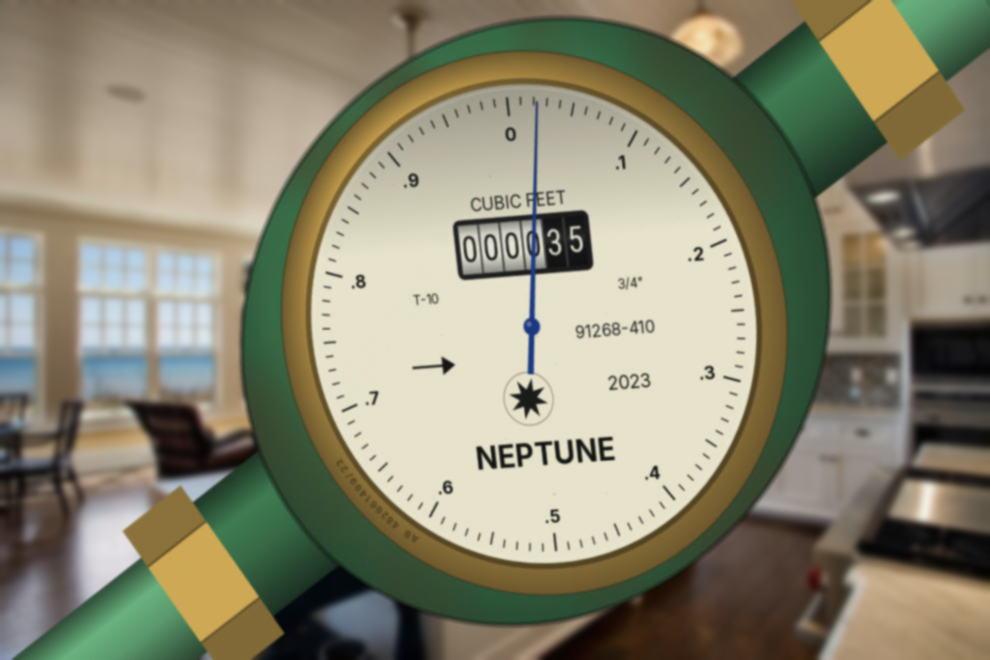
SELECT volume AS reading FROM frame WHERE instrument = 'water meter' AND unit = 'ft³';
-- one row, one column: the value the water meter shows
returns 35.02 ft³
